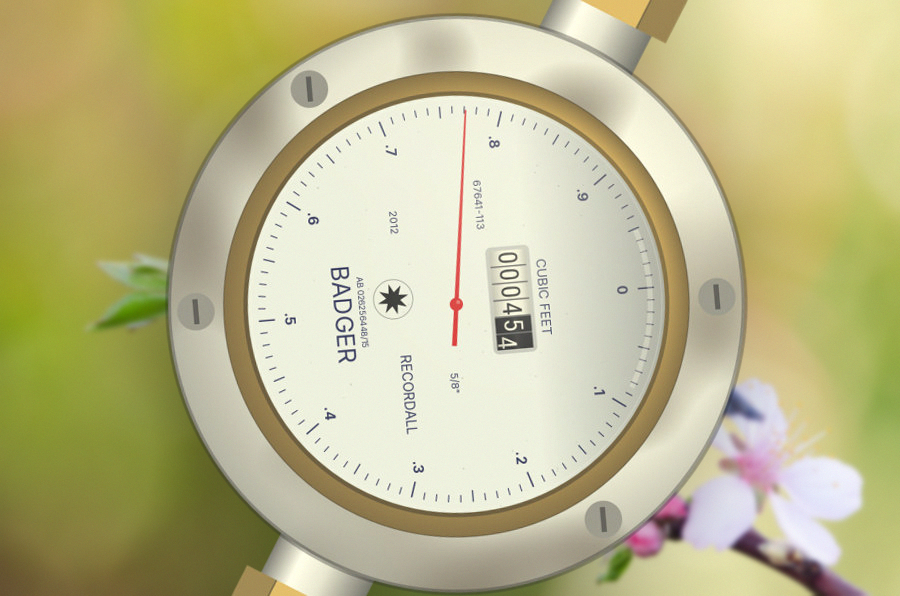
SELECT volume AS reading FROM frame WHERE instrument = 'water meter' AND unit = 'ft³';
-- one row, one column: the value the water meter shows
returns 453.77 ft³
